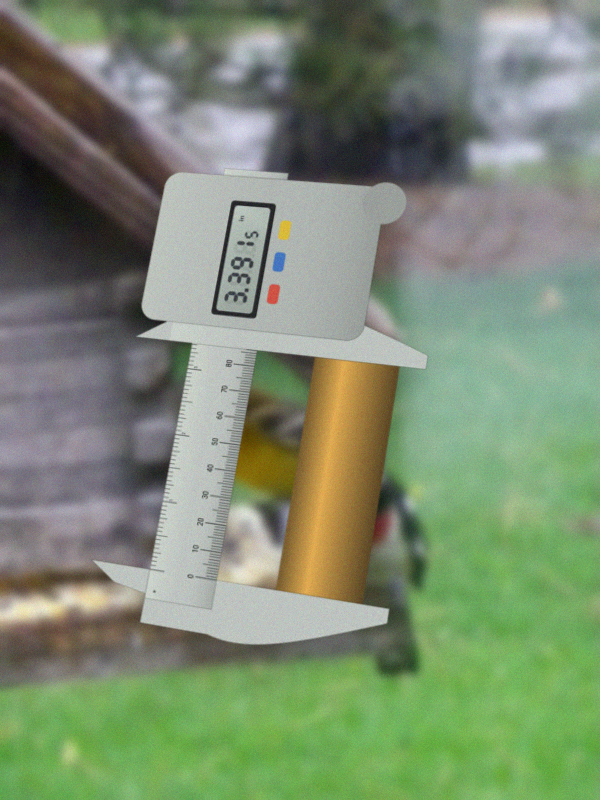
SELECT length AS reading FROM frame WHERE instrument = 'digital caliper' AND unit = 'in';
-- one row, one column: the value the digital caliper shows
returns 3.3915 in
